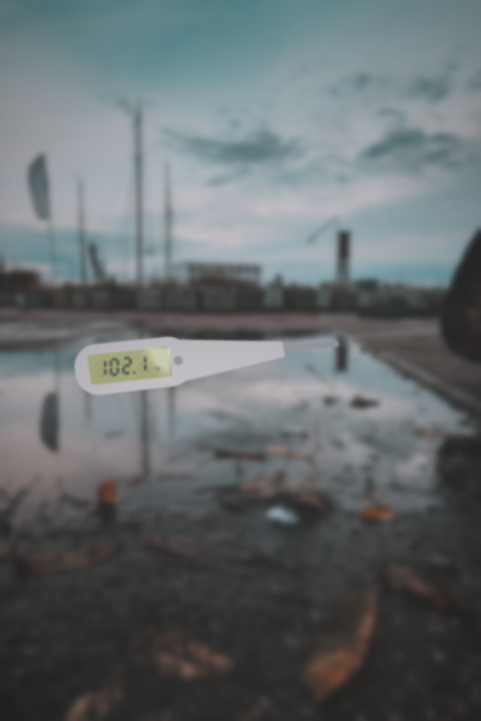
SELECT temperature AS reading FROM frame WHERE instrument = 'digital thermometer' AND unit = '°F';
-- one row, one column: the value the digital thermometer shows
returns 102.1 °F
